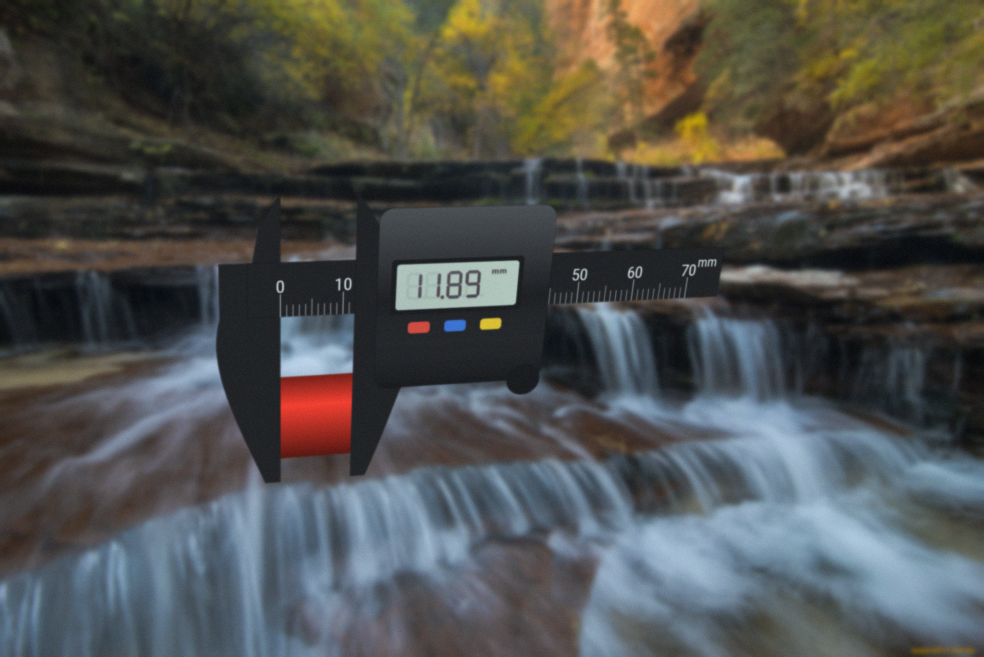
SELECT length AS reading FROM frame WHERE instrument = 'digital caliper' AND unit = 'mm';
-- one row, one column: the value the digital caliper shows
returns 11.89 mm
